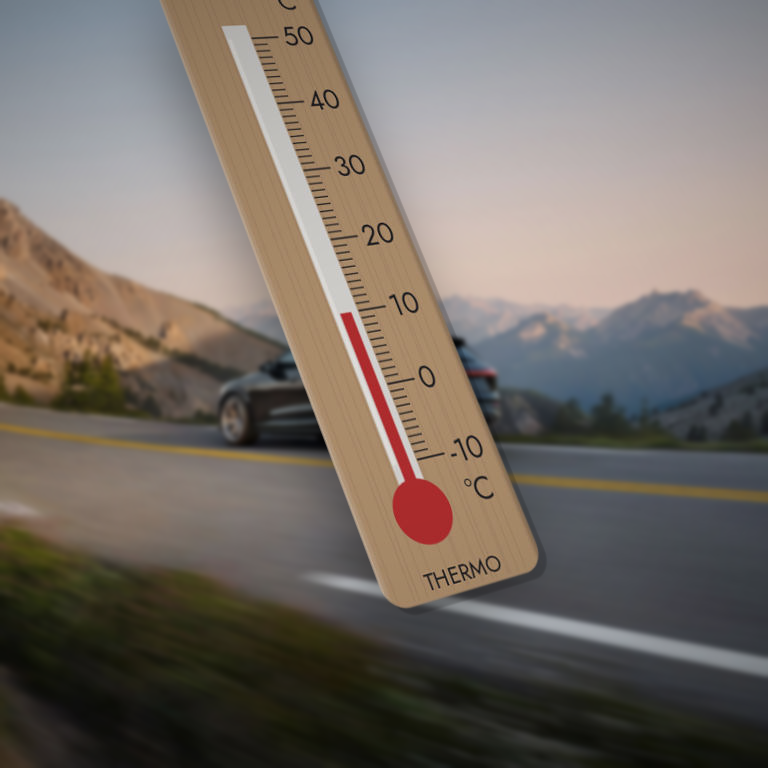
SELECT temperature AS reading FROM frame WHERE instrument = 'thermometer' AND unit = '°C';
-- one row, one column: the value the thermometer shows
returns 10 °C
